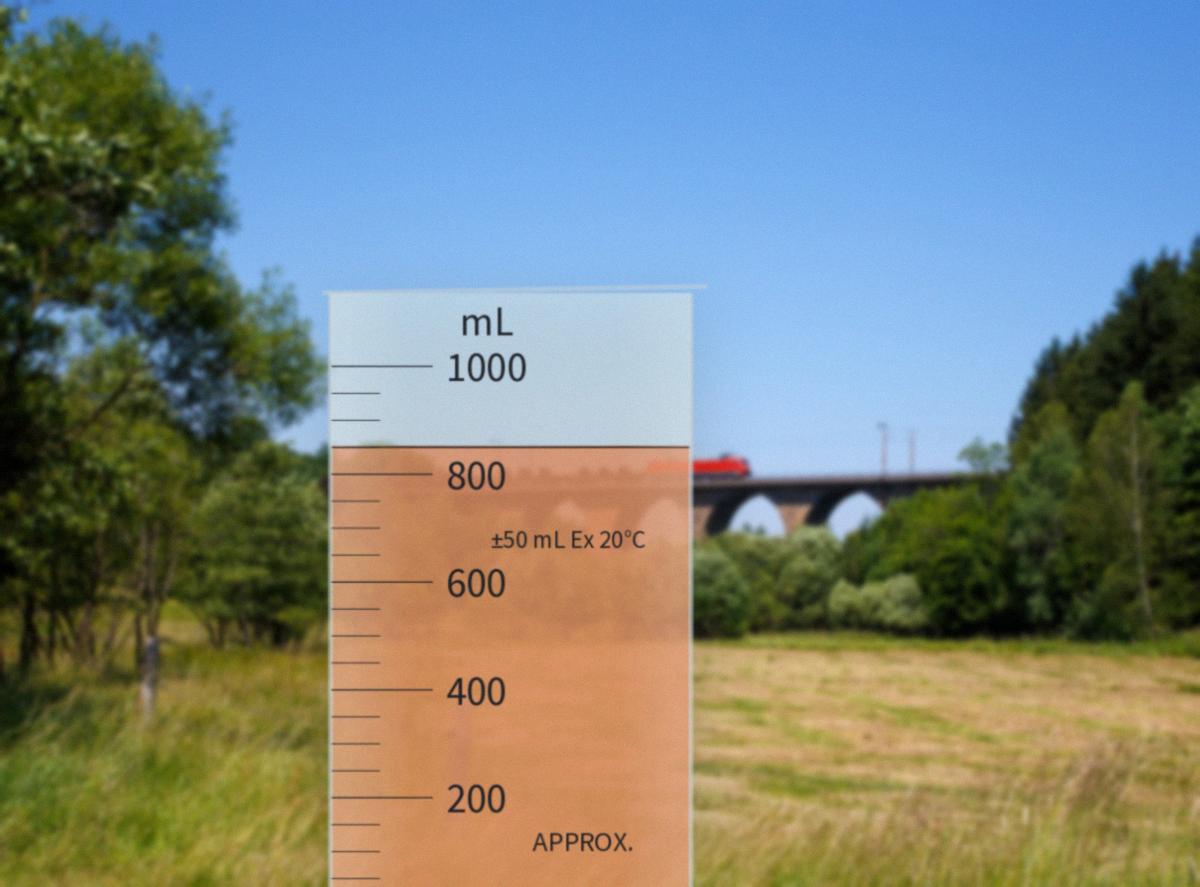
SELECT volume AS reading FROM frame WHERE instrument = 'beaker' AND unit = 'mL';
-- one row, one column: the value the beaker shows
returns 850 mL
